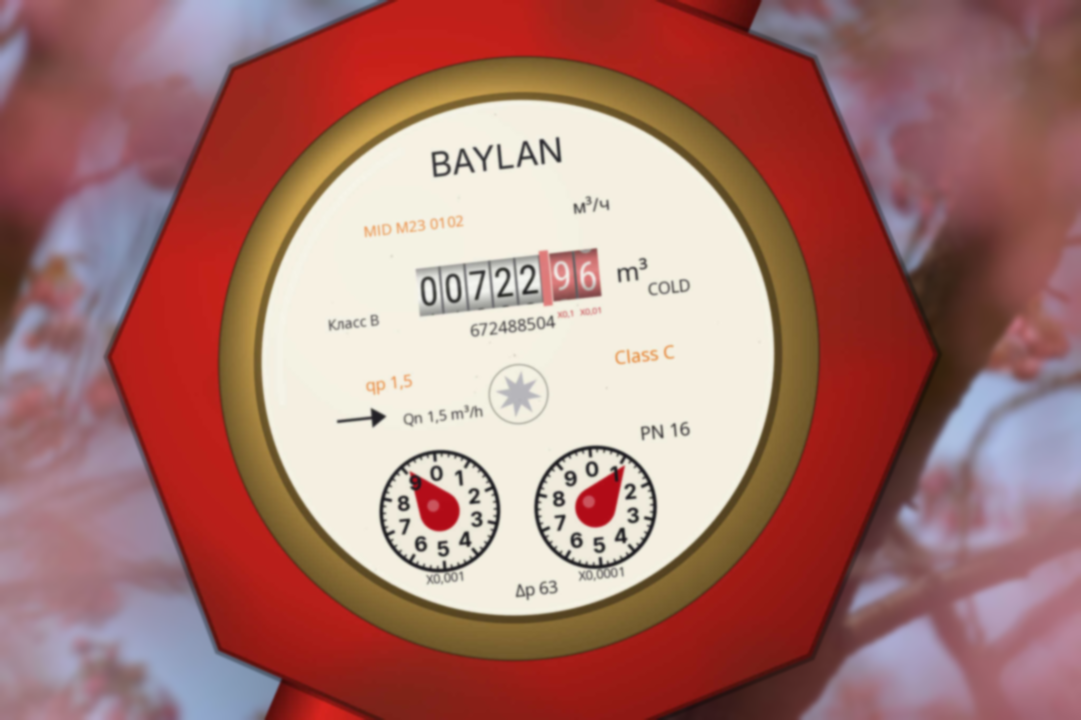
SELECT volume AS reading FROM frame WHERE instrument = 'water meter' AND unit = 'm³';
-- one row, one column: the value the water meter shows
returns 722.9591 m³
